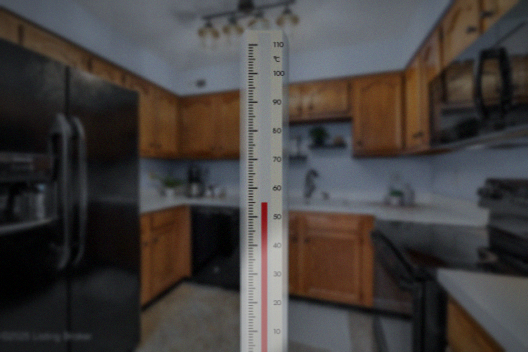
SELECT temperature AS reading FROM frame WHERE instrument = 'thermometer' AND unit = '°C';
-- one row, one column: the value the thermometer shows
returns 55 °C
